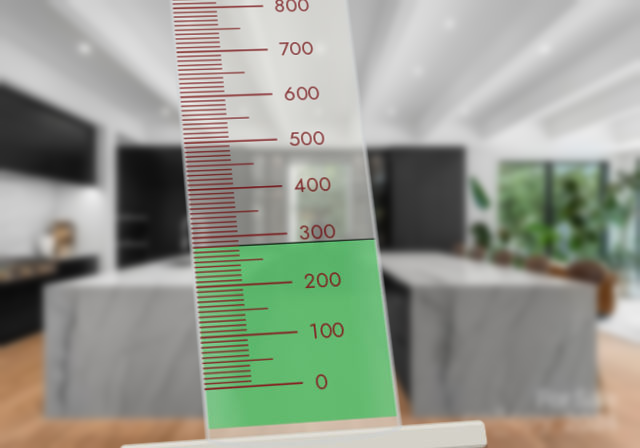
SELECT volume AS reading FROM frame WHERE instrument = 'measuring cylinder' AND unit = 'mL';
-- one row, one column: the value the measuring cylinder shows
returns 280 mL
